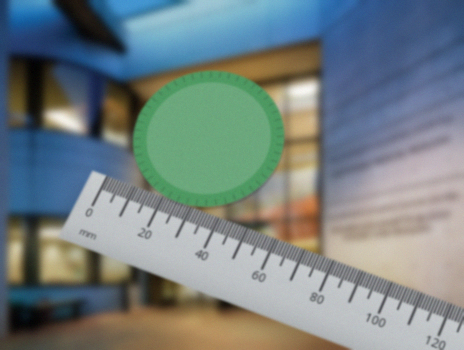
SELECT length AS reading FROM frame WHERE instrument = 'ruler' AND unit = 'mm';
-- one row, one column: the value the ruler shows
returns 50 mm
